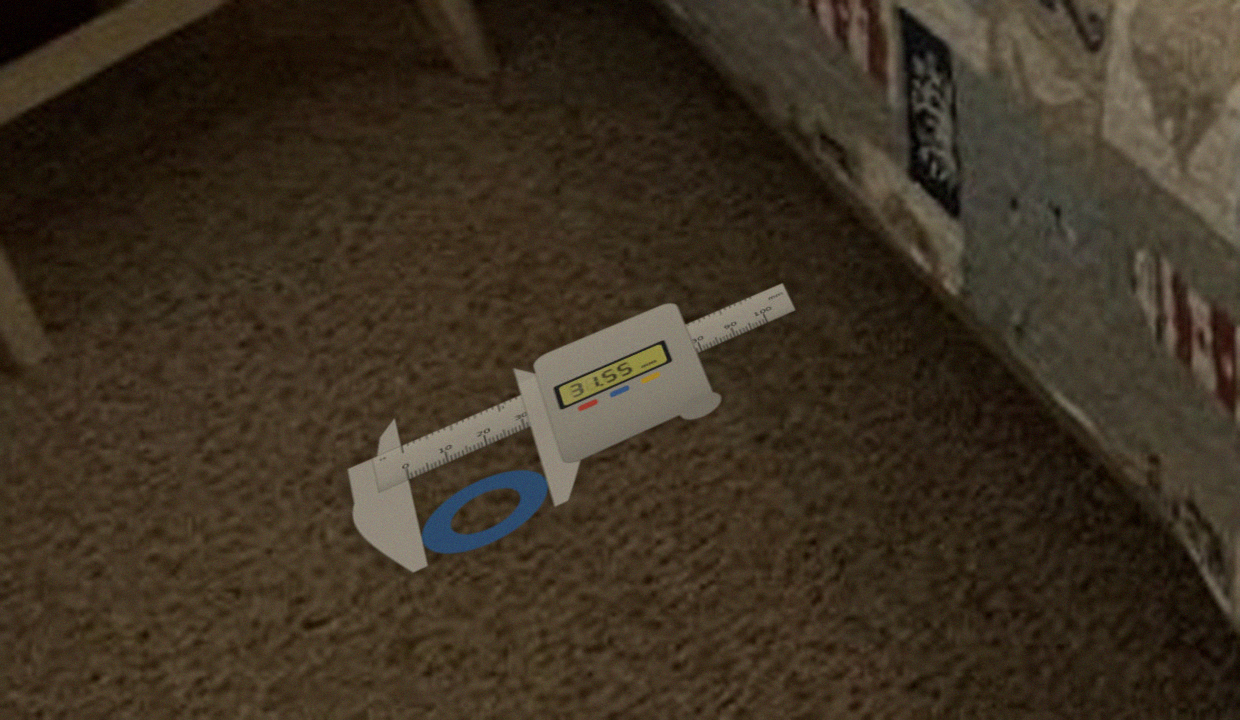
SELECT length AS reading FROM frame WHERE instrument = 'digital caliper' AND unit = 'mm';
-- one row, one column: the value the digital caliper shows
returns 31.55 mm
